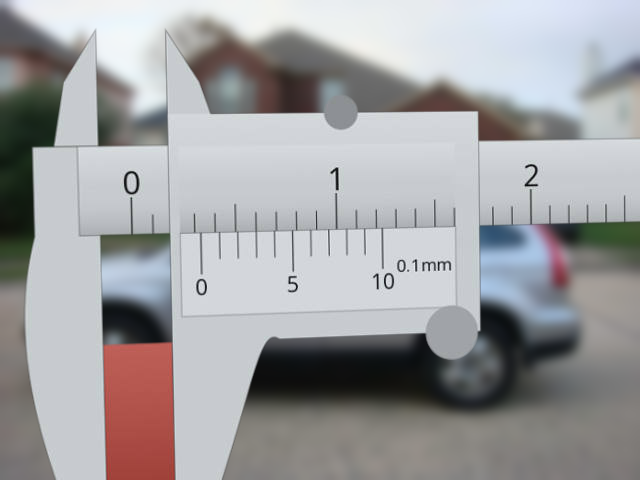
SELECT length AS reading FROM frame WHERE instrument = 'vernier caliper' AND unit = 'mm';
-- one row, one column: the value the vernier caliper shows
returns 3.3 mm
